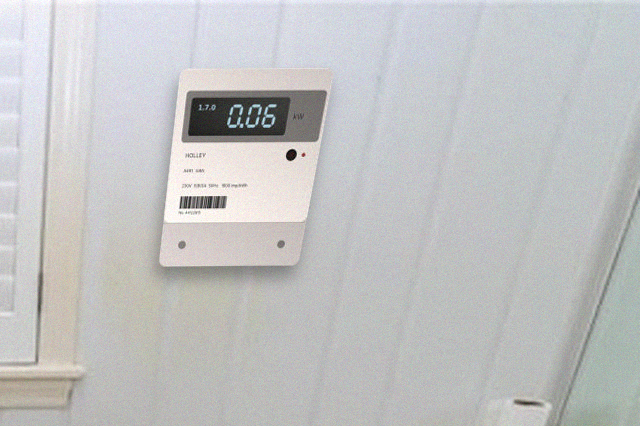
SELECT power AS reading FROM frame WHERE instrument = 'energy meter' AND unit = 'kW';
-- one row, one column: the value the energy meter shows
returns 0.06 kW
